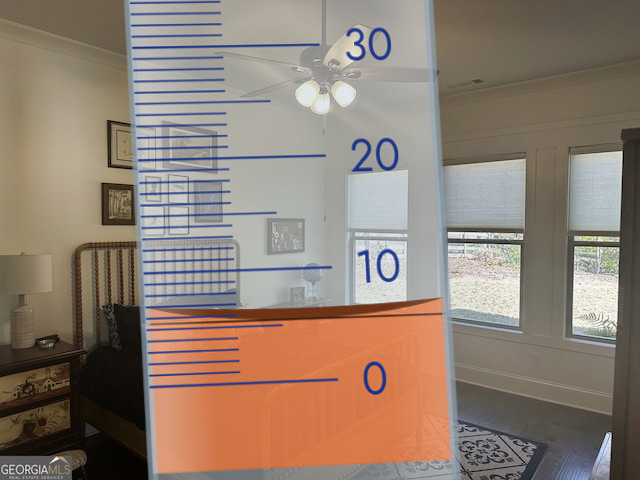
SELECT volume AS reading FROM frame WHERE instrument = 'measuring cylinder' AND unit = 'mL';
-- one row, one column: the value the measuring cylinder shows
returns 5.5 mL
